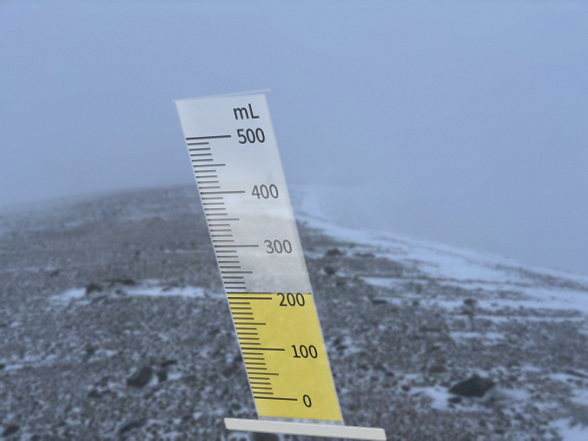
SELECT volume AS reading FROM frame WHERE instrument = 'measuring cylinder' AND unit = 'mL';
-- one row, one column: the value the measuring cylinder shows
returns 210 mL
